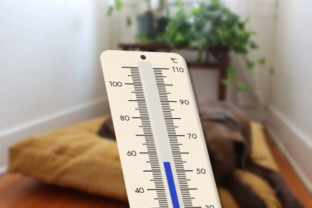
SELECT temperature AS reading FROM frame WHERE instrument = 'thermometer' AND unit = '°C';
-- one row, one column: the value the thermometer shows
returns 55 °C
